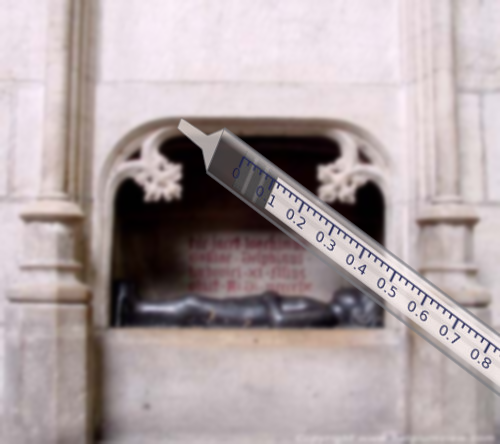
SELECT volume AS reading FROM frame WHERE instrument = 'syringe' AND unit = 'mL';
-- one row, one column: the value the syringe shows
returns 0 mL
